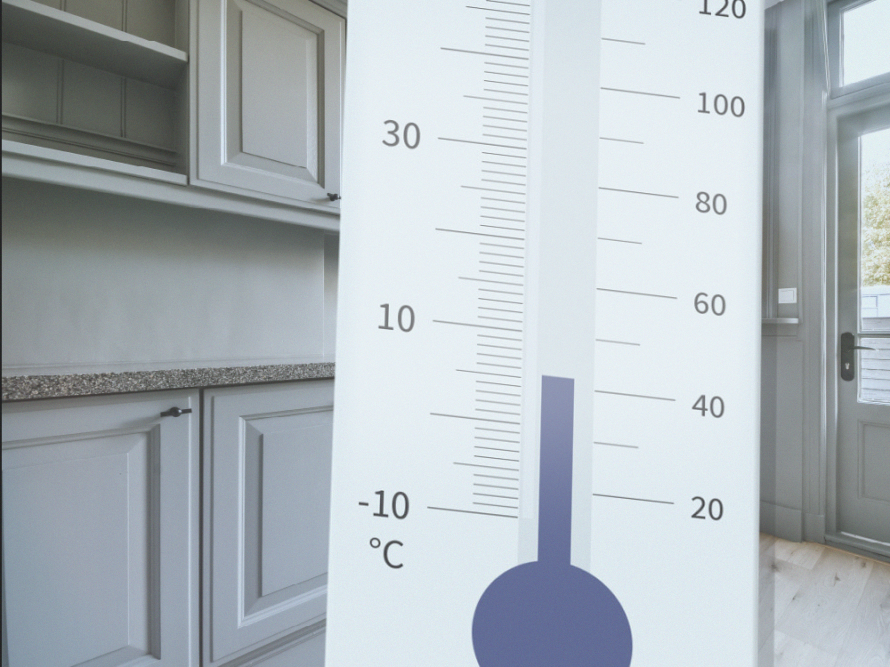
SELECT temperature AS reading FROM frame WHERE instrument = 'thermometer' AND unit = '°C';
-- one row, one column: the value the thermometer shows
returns 5.5 °C
